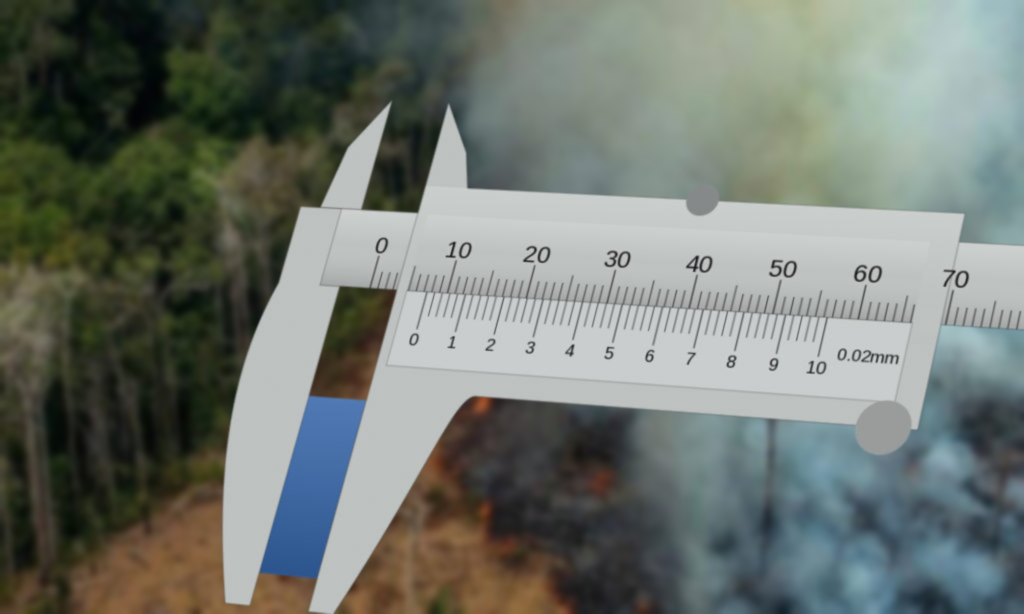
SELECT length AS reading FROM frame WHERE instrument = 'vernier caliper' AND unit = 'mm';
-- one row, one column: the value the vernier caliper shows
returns 7.4 mm
